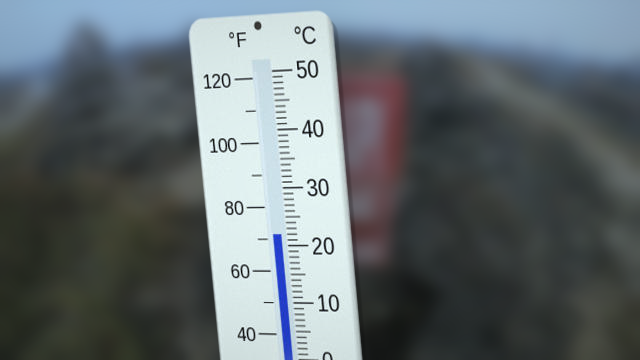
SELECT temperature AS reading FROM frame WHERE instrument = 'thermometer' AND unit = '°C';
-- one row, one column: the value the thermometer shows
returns 22 °C
